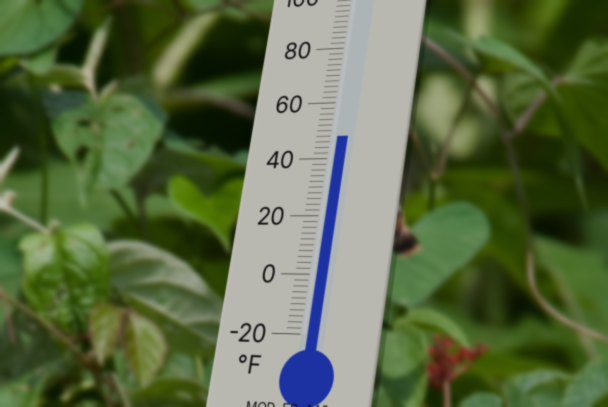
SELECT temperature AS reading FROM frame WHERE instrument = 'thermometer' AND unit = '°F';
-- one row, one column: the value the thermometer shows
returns 48 °F
